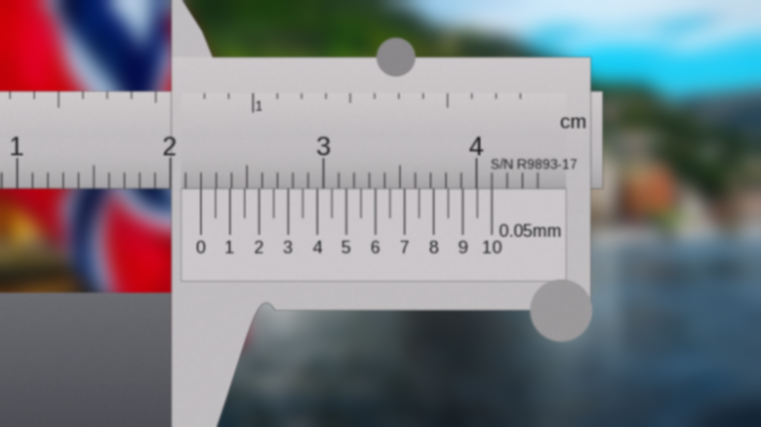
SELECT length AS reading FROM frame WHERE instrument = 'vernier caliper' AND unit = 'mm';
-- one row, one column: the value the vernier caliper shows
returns 22.0 mm
